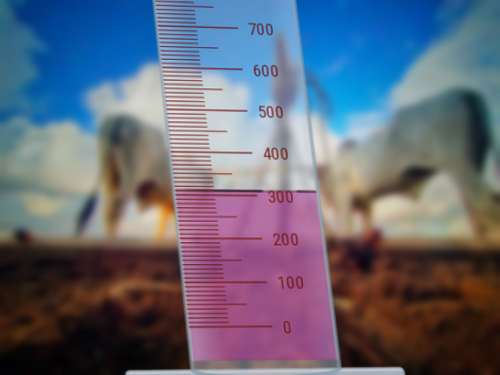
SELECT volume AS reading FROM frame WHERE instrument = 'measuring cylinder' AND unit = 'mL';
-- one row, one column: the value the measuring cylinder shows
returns 310 mL
